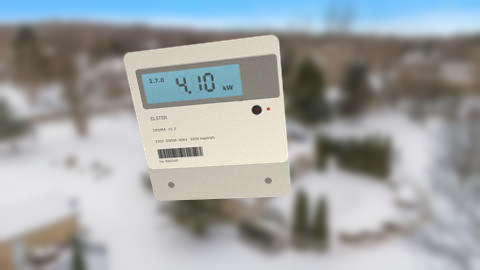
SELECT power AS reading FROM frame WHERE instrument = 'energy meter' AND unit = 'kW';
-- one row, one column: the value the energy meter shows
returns 4.10 kW
